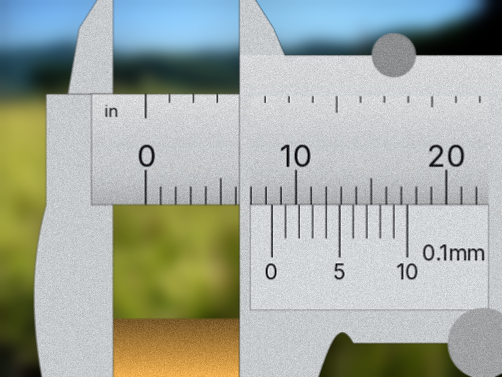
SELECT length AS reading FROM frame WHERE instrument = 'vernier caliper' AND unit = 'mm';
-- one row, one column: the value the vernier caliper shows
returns 8.4 mm
